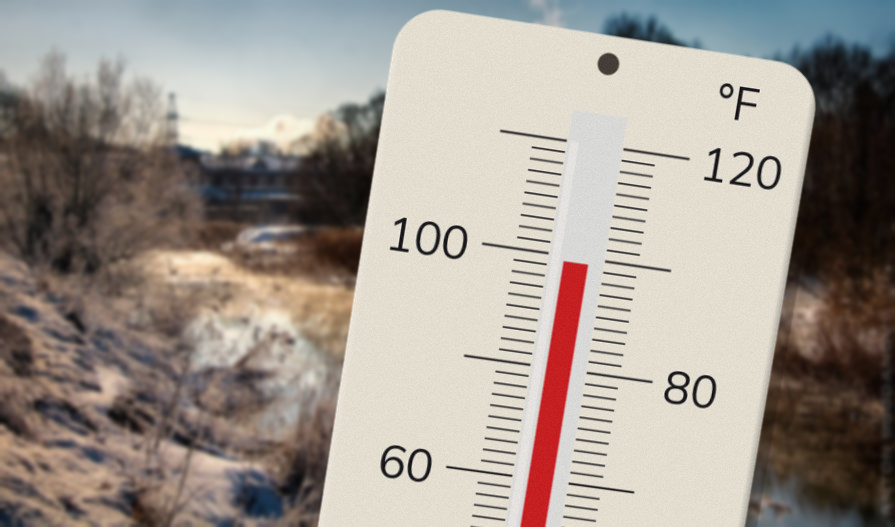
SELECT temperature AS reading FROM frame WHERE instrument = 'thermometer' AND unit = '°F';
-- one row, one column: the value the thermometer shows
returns 99 °F
